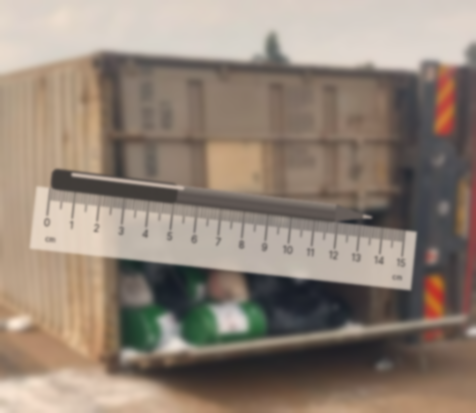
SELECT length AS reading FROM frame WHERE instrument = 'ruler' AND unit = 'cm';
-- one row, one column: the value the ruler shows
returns 13.5 cm
